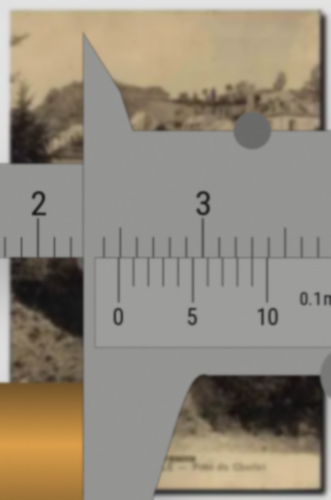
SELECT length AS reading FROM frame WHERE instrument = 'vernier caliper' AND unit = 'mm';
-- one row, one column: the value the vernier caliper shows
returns 24.9 mm
